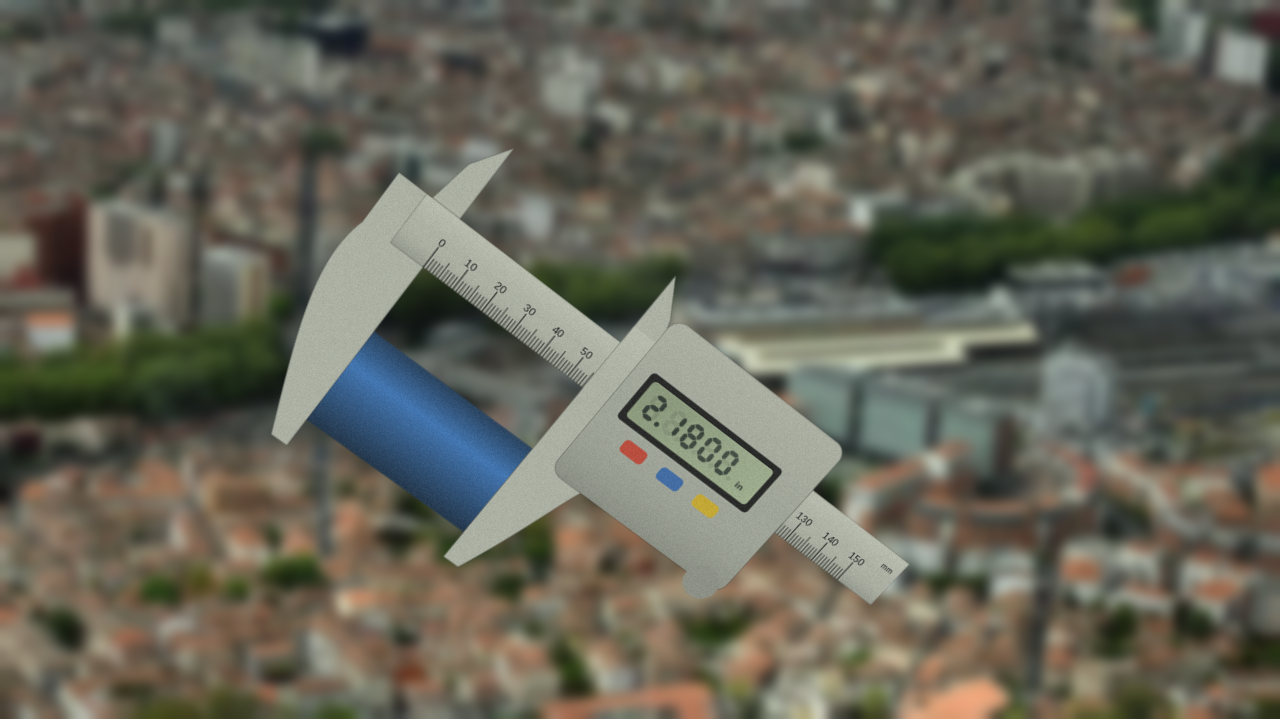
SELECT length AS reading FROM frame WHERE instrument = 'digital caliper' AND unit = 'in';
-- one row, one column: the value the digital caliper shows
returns 2.1800 in
